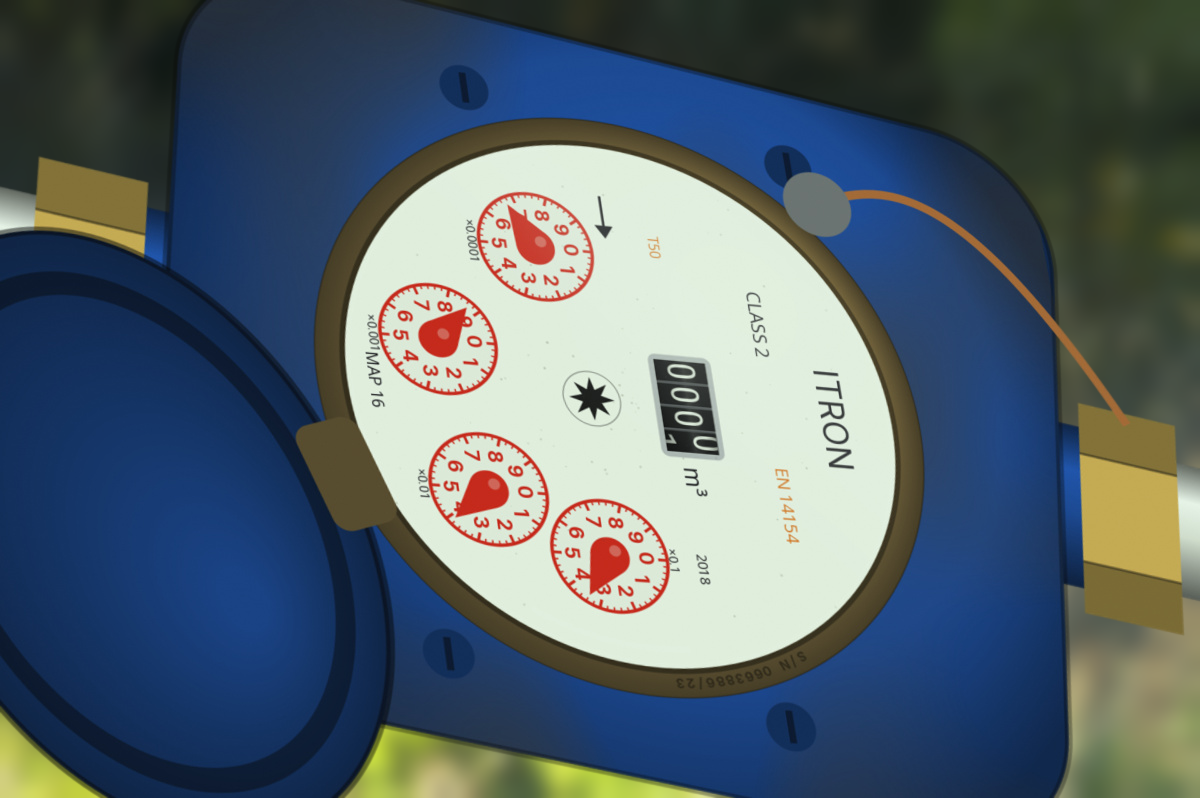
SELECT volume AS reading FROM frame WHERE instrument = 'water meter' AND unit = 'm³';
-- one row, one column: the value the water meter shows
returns 0.3386 m³
